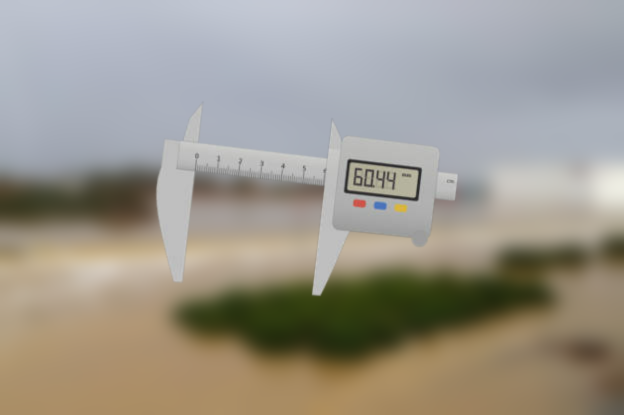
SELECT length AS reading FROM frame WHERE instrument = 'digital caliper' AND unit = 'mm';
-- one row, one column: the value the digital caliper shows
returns 60.44 mm
